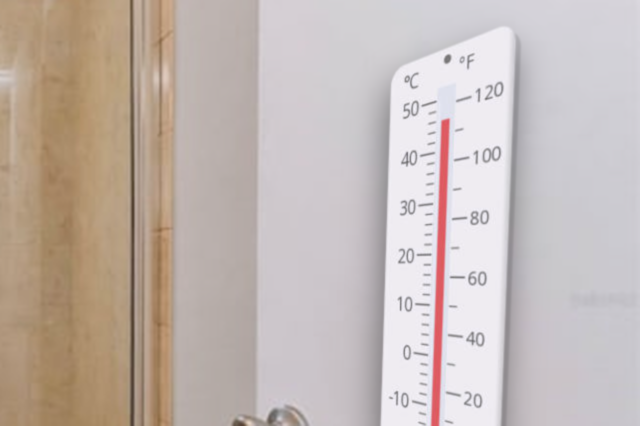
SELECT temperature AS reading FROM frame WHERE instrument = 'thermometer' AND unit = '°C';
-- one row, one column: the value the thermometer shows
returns 46 °C
